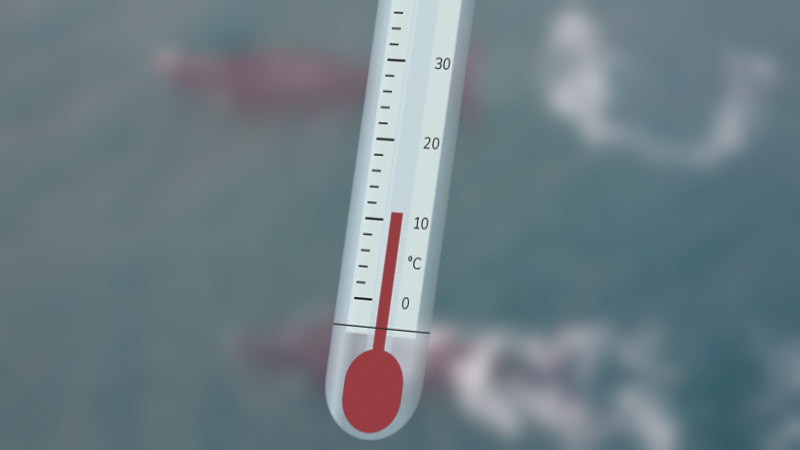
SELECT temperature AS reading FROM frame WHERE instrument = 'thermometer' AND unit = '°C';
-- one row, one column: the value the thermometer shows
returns 11 °C
